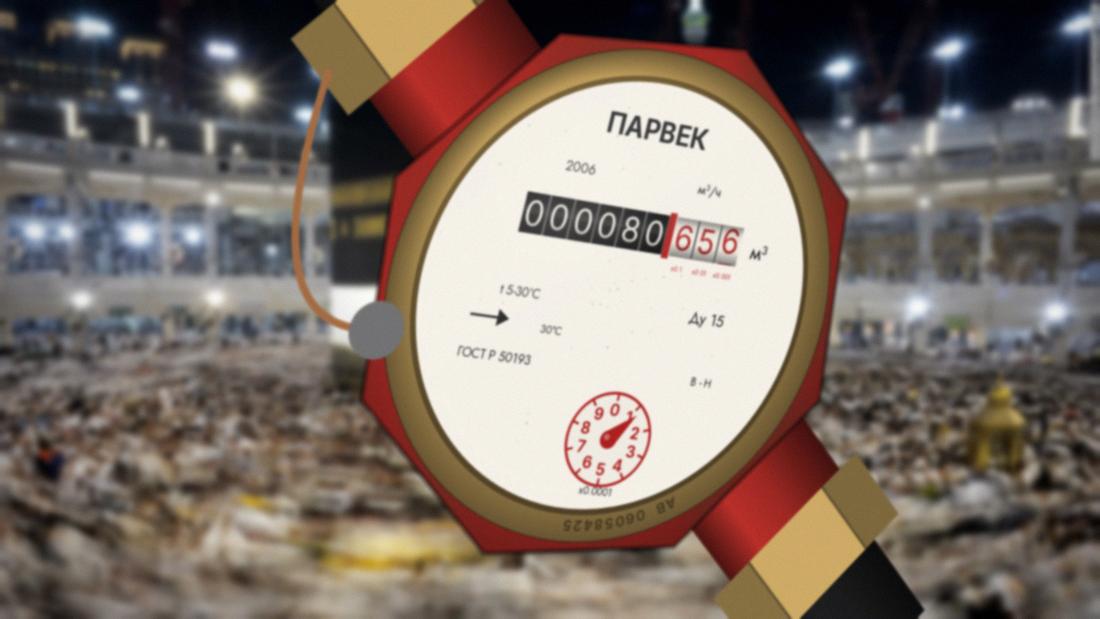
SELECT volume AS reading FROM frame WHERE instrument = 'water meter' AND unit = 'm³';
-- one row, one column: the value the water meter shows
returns 80.6561 m³
